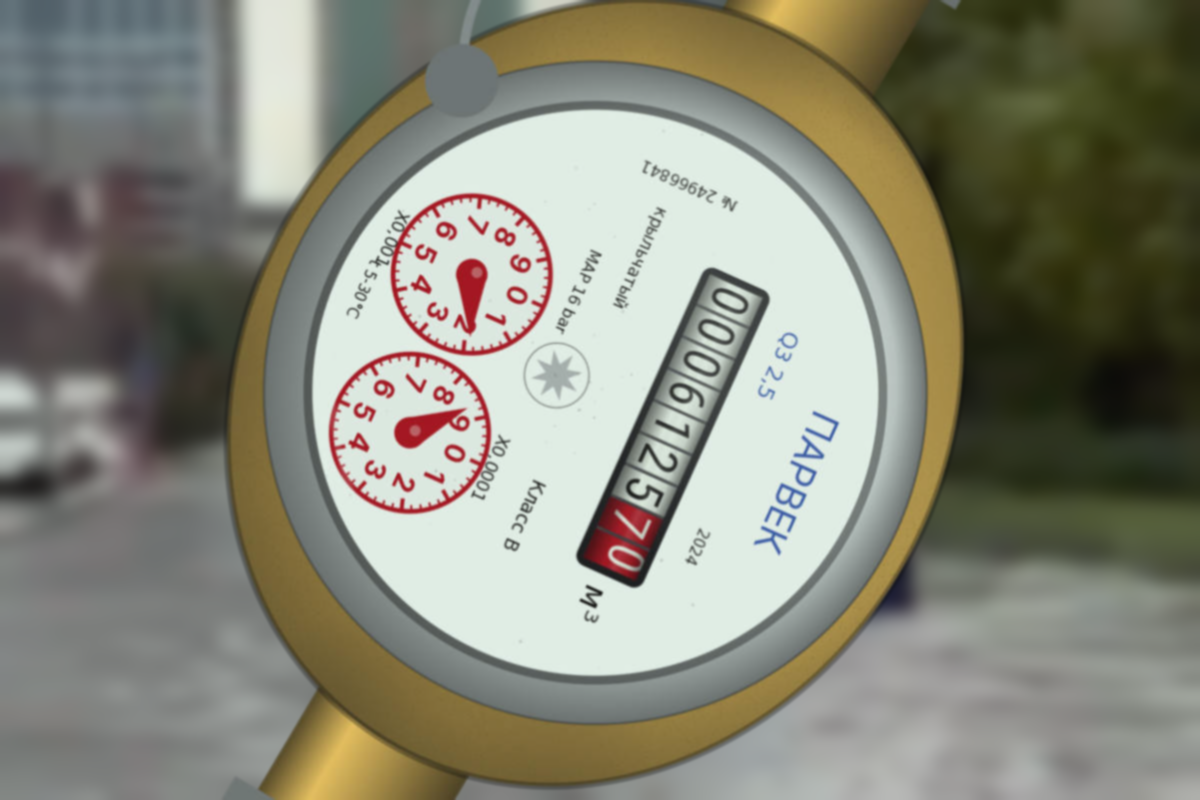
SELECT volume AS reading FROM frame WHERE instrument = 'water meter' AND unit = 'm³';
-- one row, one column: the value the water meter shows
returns 6125.7018 m³
